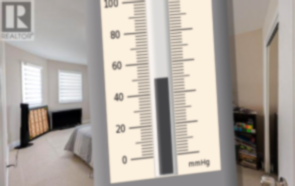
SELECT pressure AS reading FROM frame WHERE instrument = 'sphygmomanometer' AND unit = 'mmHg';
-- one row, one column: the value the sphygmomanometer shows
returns 50 mmHg
